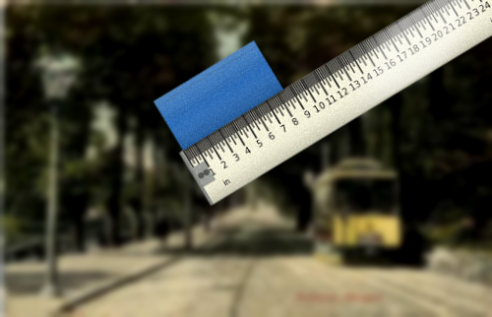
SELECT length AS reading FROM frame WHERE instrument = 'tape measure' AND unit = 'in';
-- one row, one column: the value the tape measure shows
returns 8.5 in
